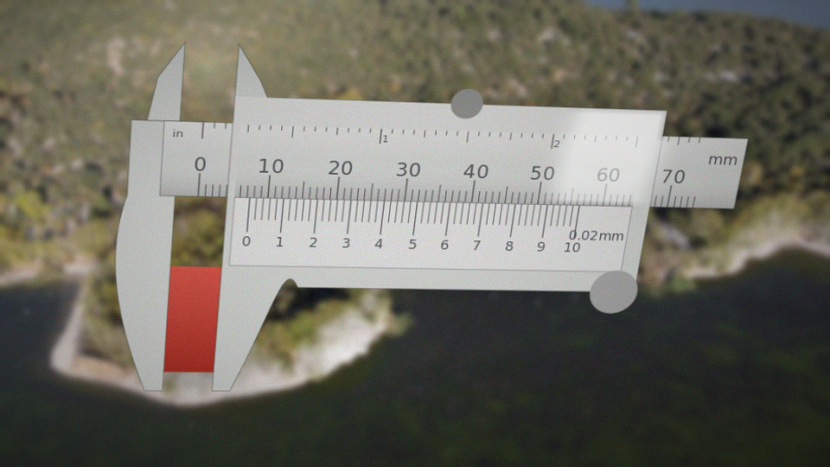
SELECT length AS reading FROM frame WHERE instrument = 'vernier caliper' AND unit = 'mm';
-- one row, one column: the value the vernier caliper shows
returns 7.4 mm
